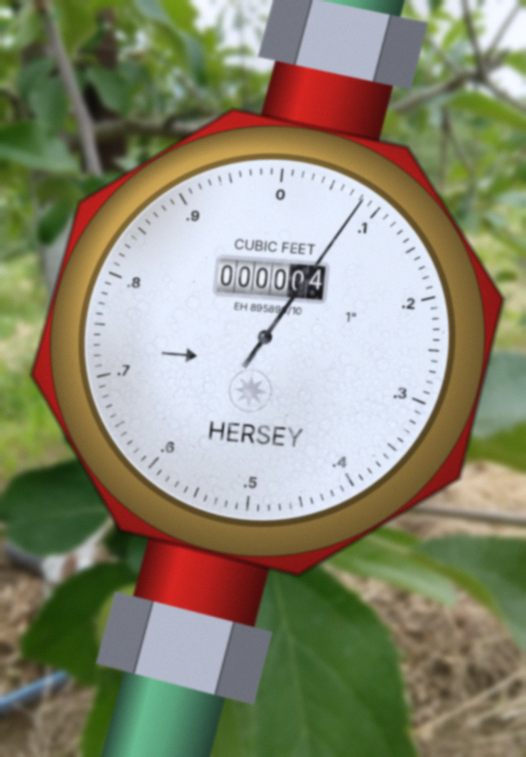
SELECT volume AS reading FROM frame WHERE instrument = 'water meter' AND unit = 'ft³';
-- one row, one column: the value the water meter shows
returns 4.08 ft³
